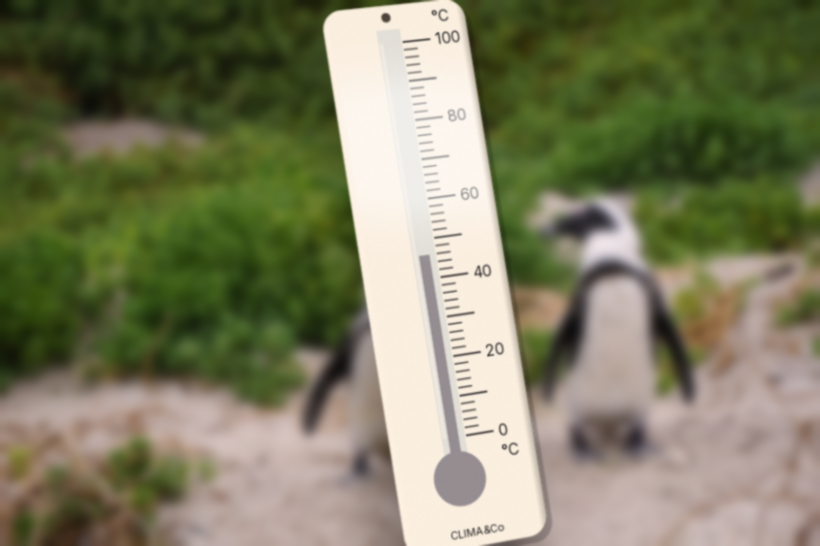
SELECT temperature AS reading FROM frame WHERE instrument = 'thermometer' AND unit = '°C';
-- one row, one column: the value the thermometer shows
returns 46 °C
